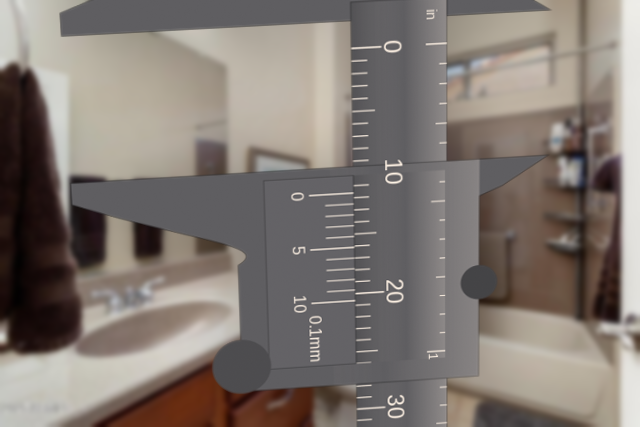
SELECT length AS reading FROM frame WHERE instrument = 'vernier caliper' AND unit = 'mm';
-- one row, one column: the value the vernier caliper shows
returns 11.6 mm
